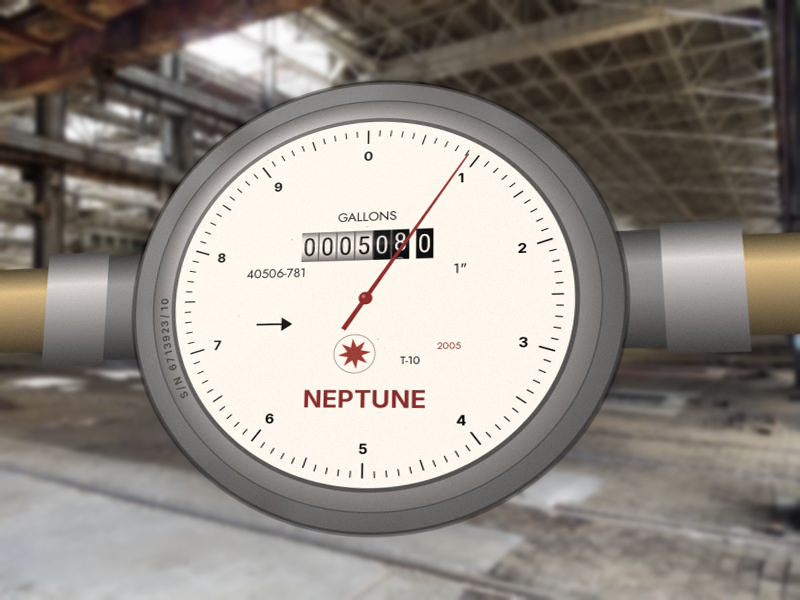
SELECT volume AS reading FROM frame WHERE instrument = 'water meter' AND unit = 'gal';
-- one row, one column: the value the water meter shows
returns 5080.9 gal
